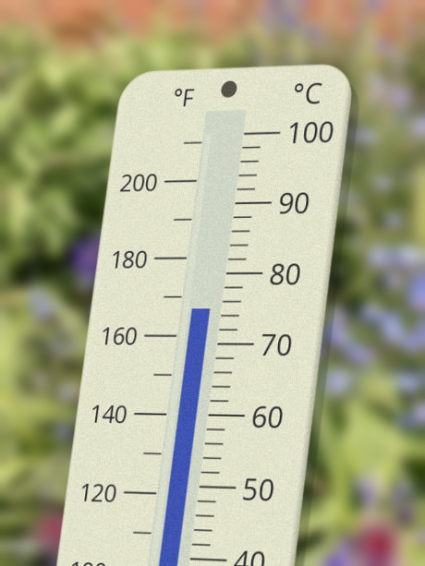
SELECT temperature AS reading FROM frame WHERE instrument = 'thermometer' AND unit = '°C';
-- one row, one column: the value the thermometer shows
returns 75 °C
